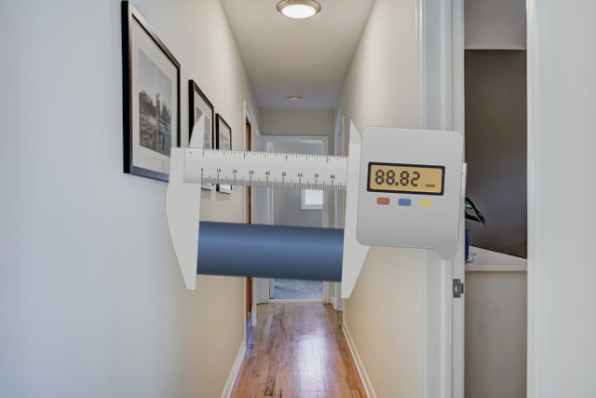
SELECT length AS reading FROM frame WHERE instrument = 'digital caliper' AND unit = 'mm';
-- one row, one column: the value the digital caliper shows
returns 88.82 mm
